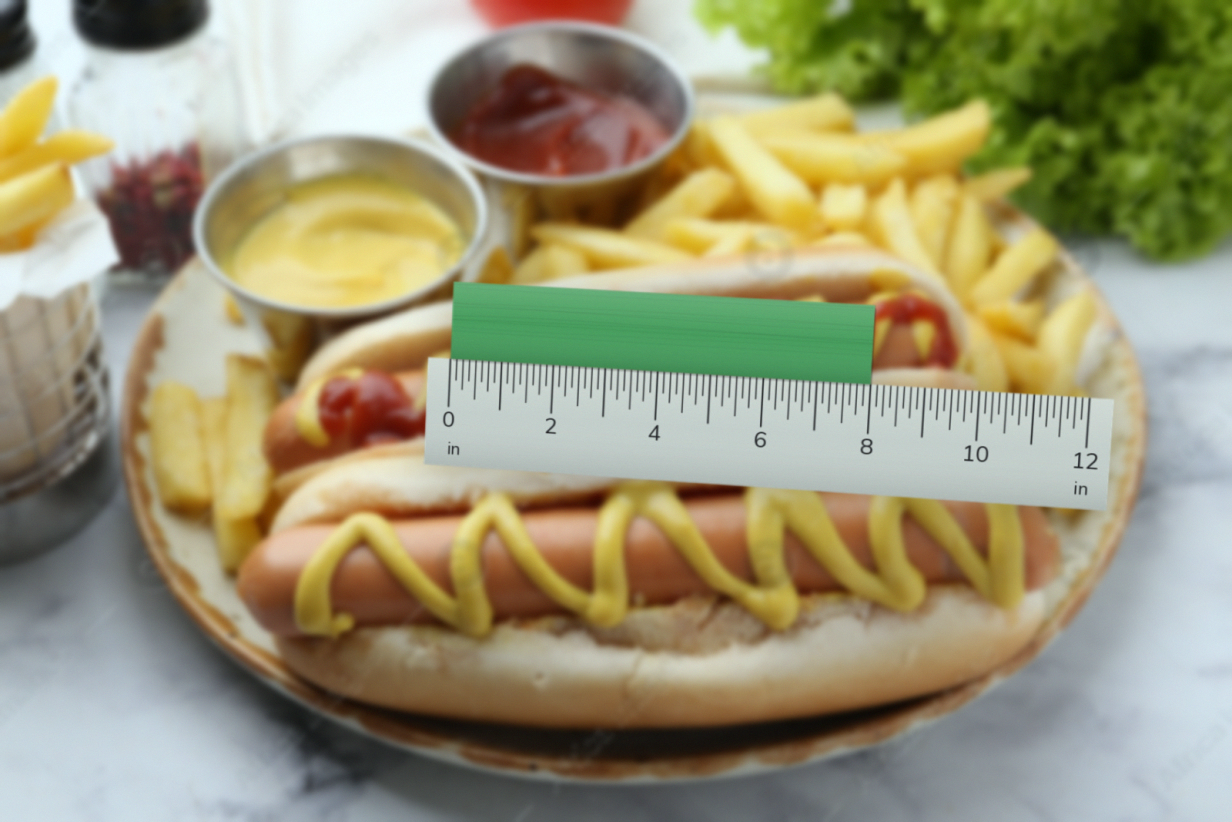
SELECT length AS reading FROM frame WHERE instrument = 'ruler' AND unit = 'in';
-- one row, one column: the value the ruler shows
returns 8 in
